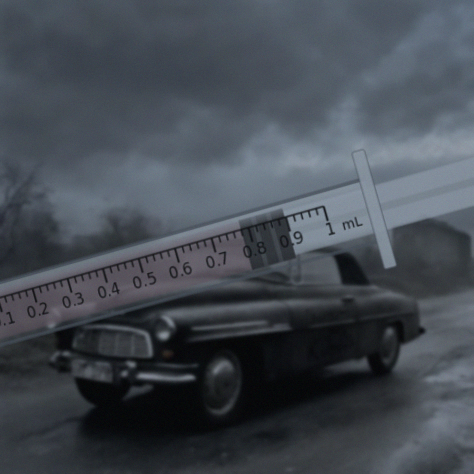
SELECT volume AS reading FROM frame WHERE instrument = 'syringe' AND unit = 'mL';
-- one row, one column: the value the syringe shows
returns 0.78 mL
